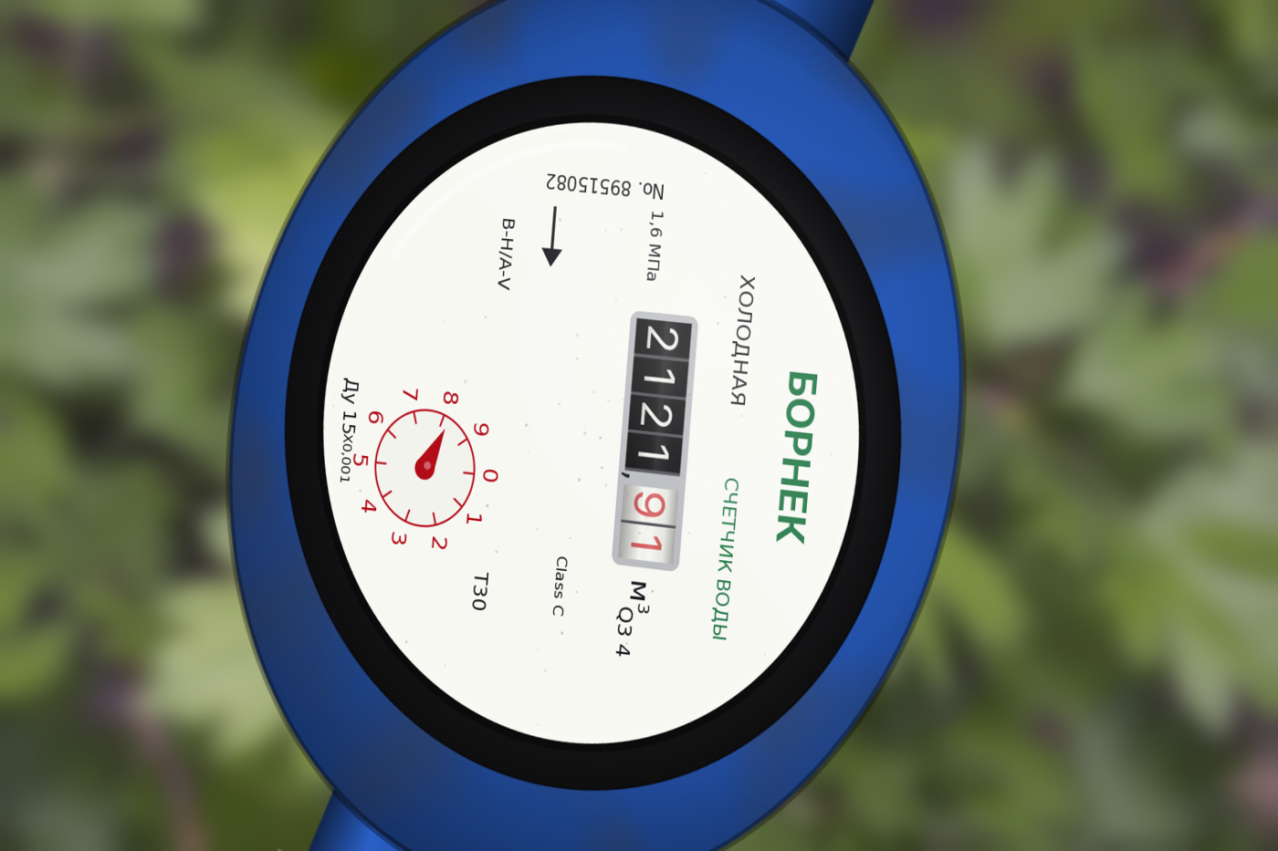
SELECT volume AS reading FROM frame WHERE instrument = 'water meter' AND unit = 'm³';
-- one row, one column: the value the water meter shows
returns 2121.918 m³
